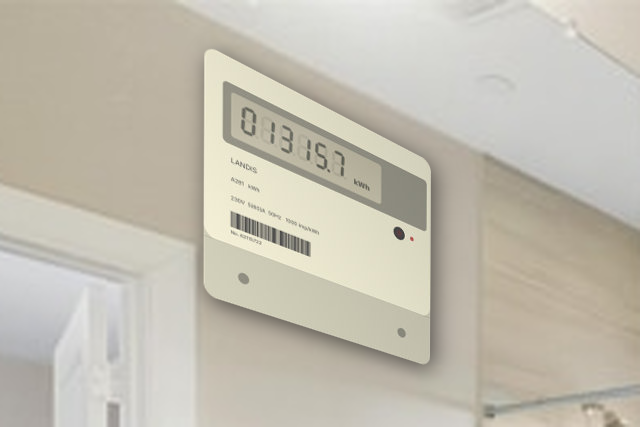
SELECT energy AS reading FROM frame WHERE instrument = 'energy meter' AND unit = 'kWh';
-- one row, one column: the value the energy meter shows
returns 1315.7 kWh
